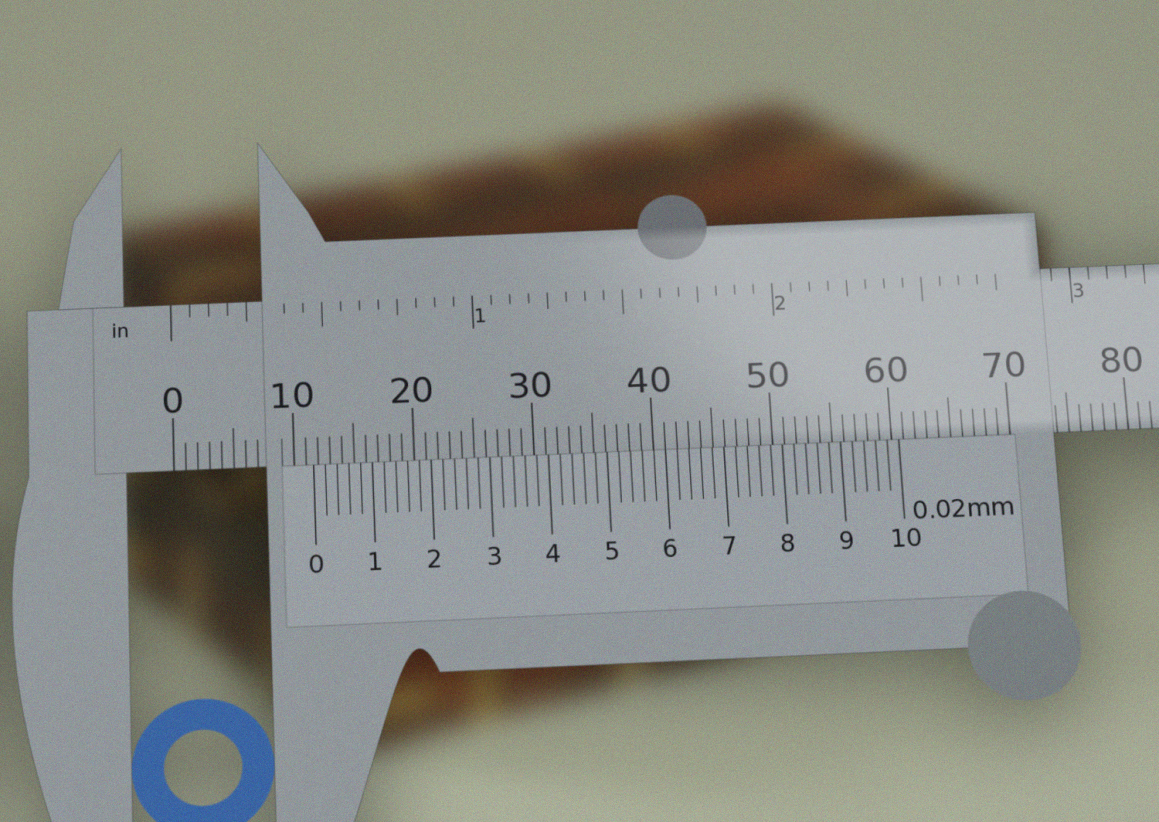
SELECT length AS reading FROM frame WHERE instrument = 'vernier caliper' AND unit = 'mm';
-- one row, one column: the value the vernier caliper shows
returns 11.6 mm
